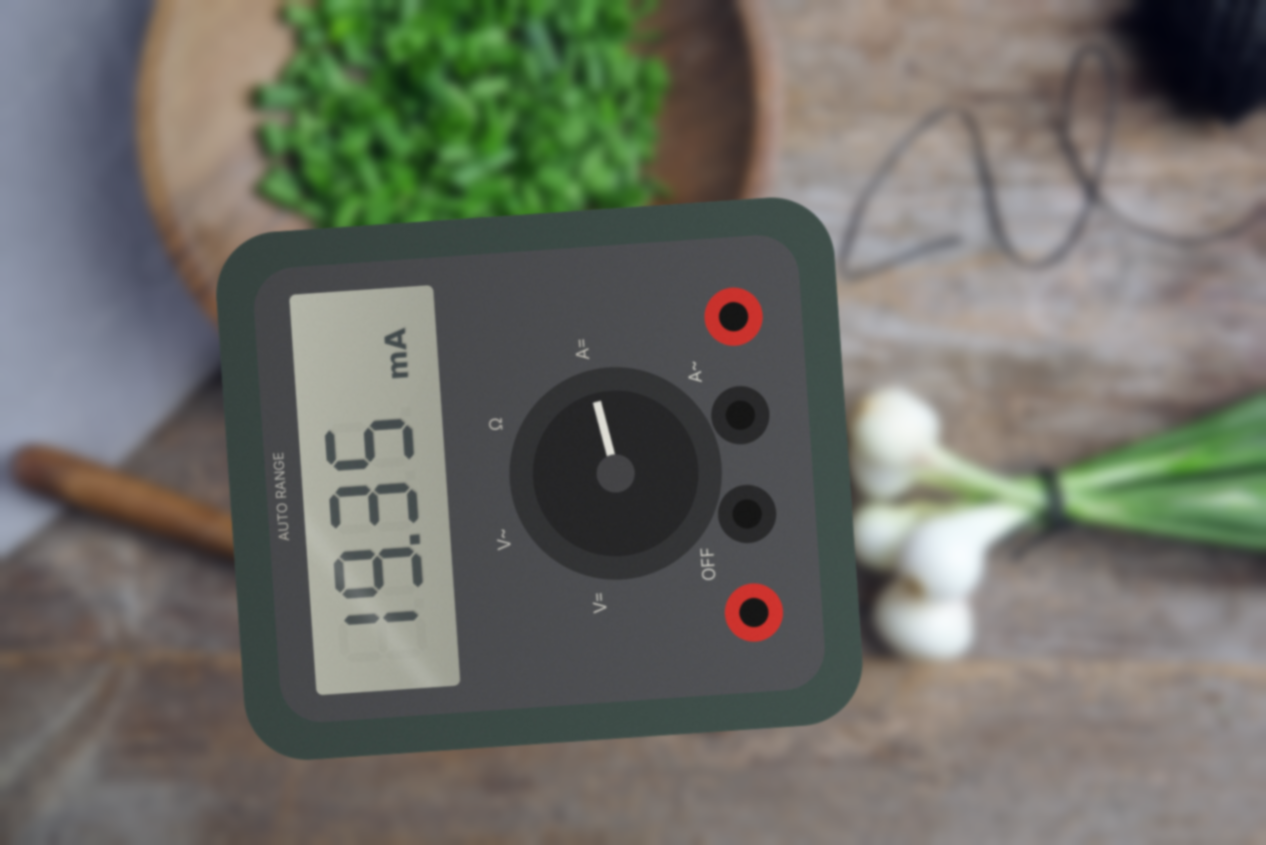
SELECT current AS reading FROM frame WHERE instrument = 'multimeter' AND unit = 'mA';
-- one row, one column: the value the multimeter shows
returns 19.35 mA
